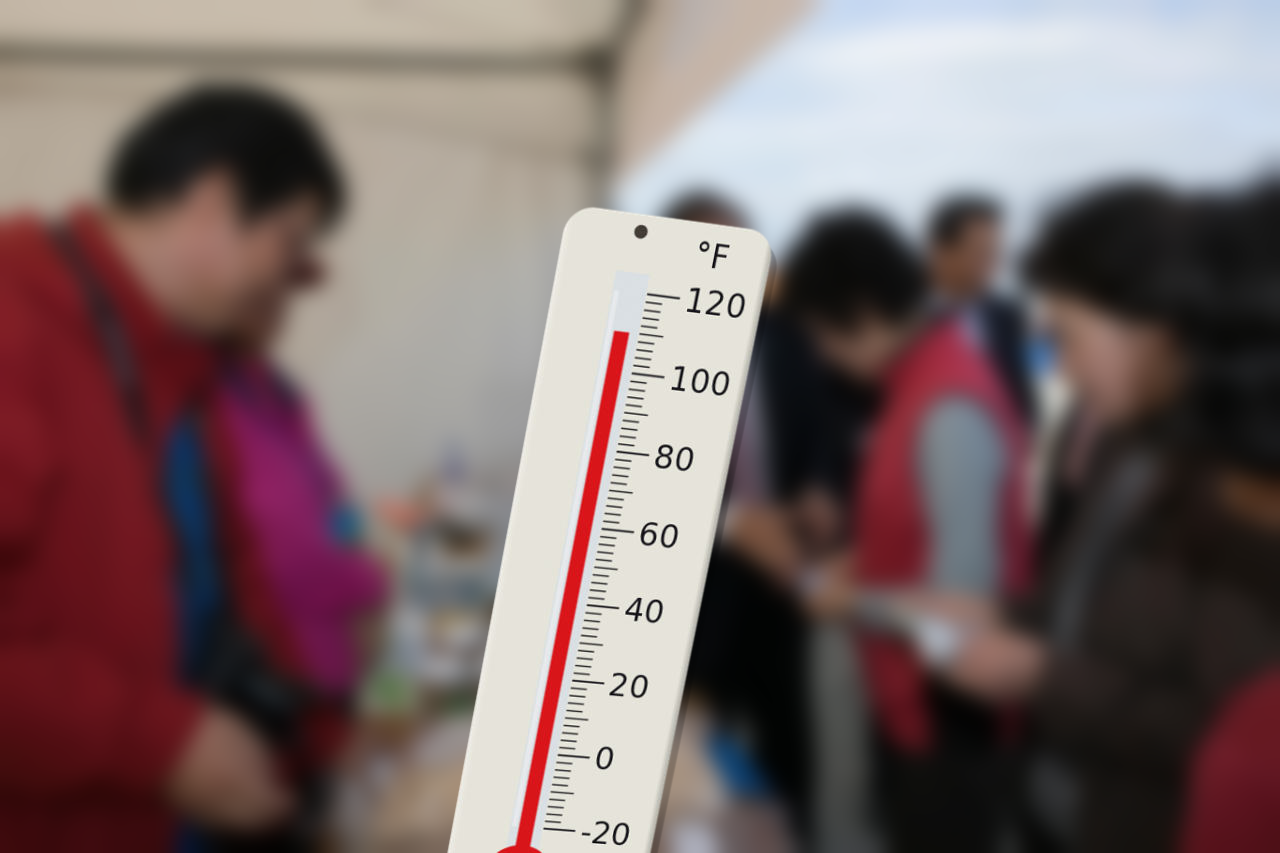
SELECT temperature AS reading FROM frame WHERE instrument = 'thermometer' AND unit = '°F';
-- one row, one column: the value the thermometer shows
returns 110 °F
